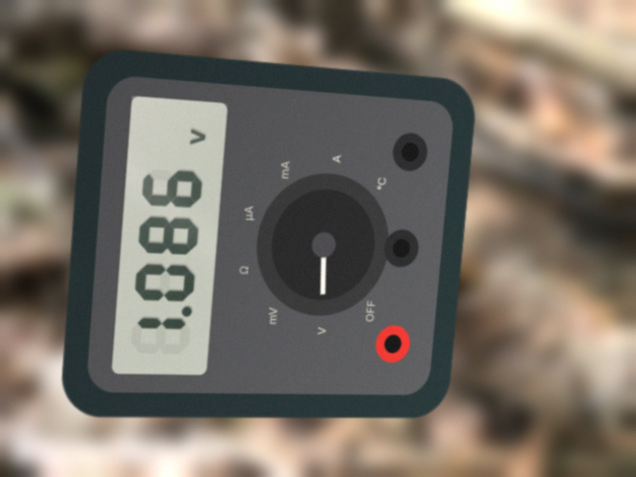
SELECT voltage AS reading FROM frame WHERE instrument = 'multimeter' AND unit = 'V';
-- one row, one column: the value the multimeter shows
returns 1.086 V
